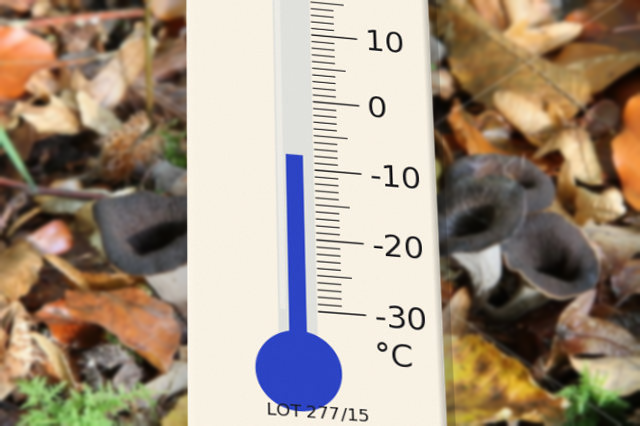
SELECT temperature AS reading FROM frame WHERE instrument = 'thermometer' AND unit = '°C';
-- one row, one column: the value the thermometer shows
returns -8 °C
